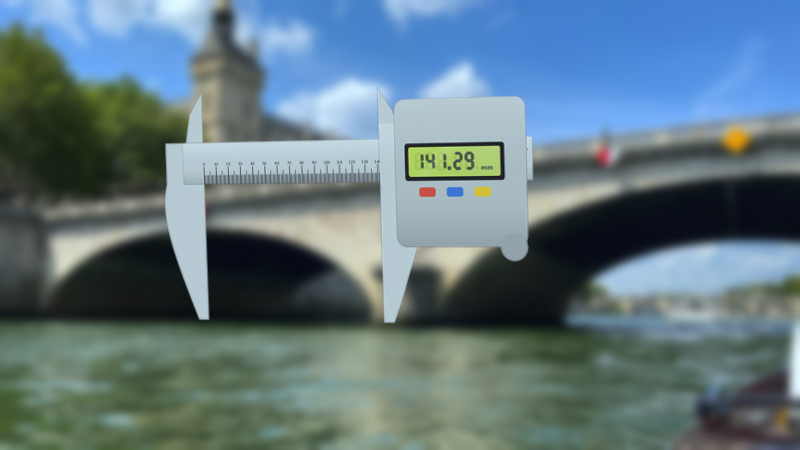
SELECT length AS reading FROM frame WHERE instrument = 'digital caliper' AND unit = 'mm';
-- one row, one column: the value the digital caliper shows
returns 141.29 mm
